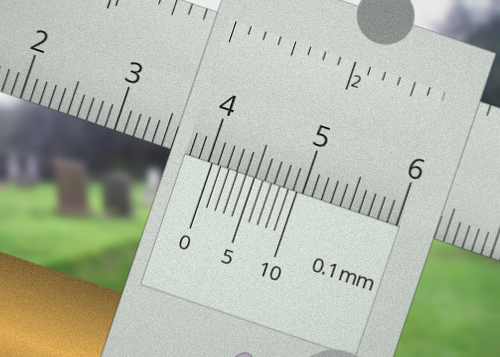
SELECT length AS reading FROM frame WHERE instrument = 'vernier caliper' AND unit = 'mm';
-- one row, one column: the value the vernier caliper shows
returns 40.4 mm
